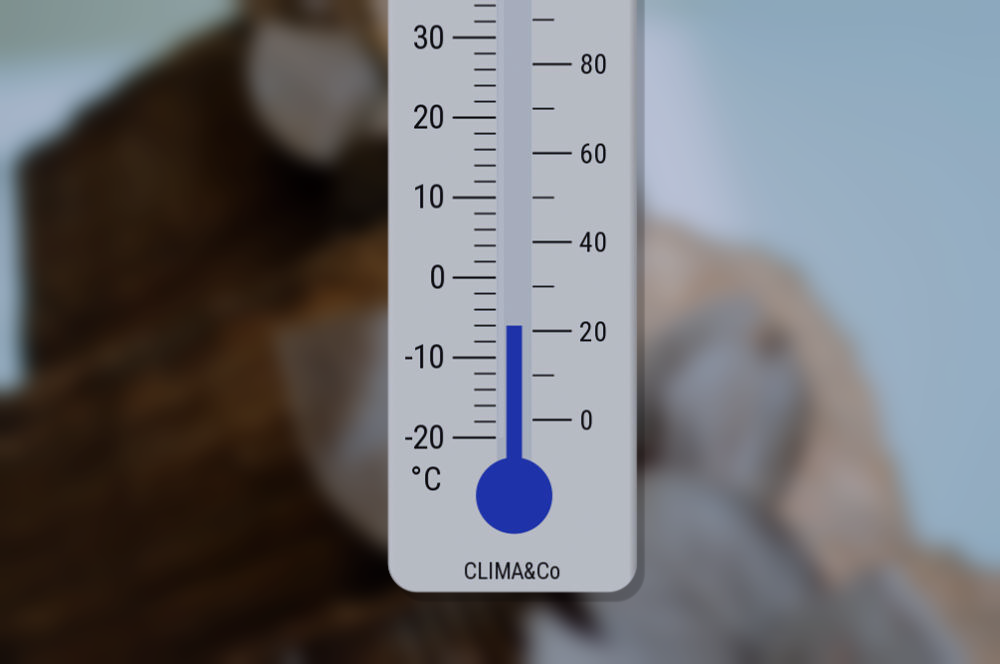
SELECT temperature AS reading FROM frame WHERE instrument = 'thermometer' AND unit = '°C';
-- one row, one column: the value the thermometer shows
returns -6 °C
